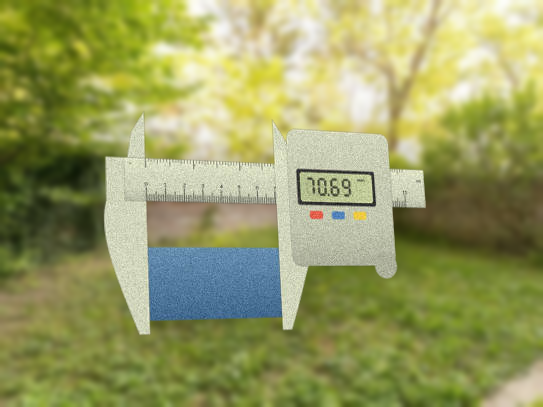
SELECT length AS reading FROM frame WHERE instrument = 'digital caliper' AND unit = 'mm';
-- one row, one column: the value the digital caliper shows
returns 70.69 mm
